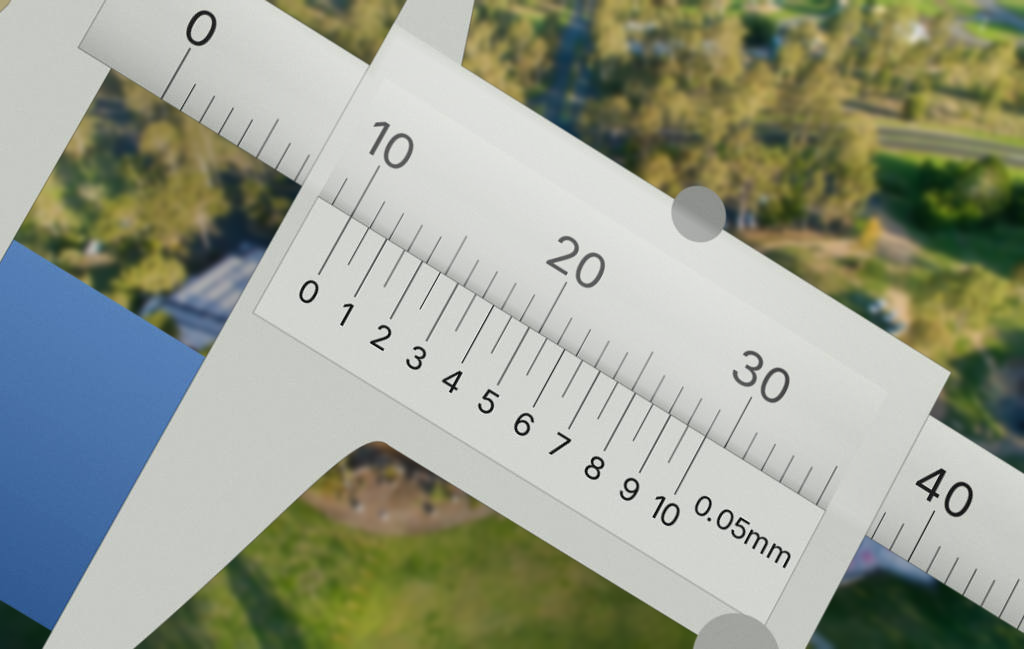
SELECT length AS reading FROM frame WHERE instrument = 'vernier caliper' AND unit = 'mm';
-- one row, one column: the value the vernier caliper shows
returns 10.0 mm
